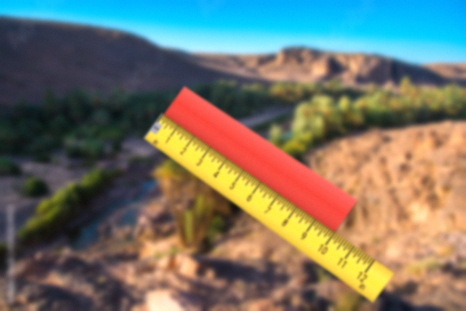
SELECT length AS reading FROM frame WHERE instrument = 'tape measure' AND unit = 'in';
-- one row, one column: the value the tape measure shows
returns 10 in
